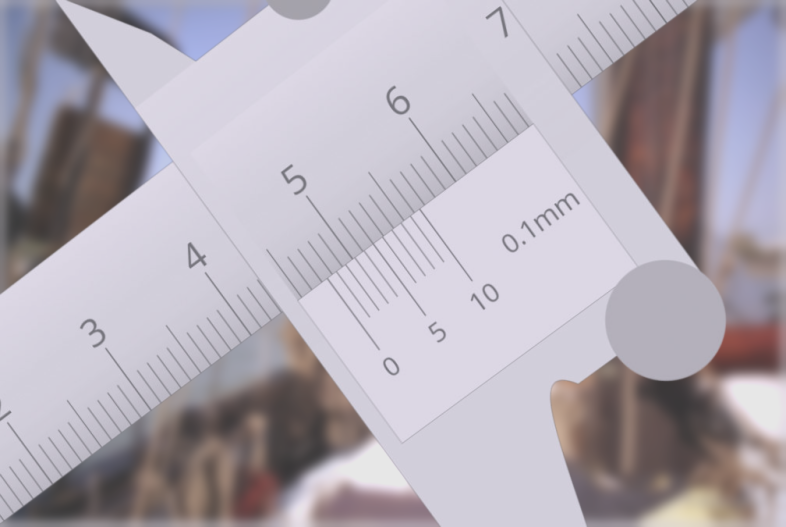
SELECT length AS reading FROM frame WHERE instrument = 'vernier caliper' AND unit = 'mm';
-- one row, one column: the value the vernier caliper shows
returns 47.5 mm
